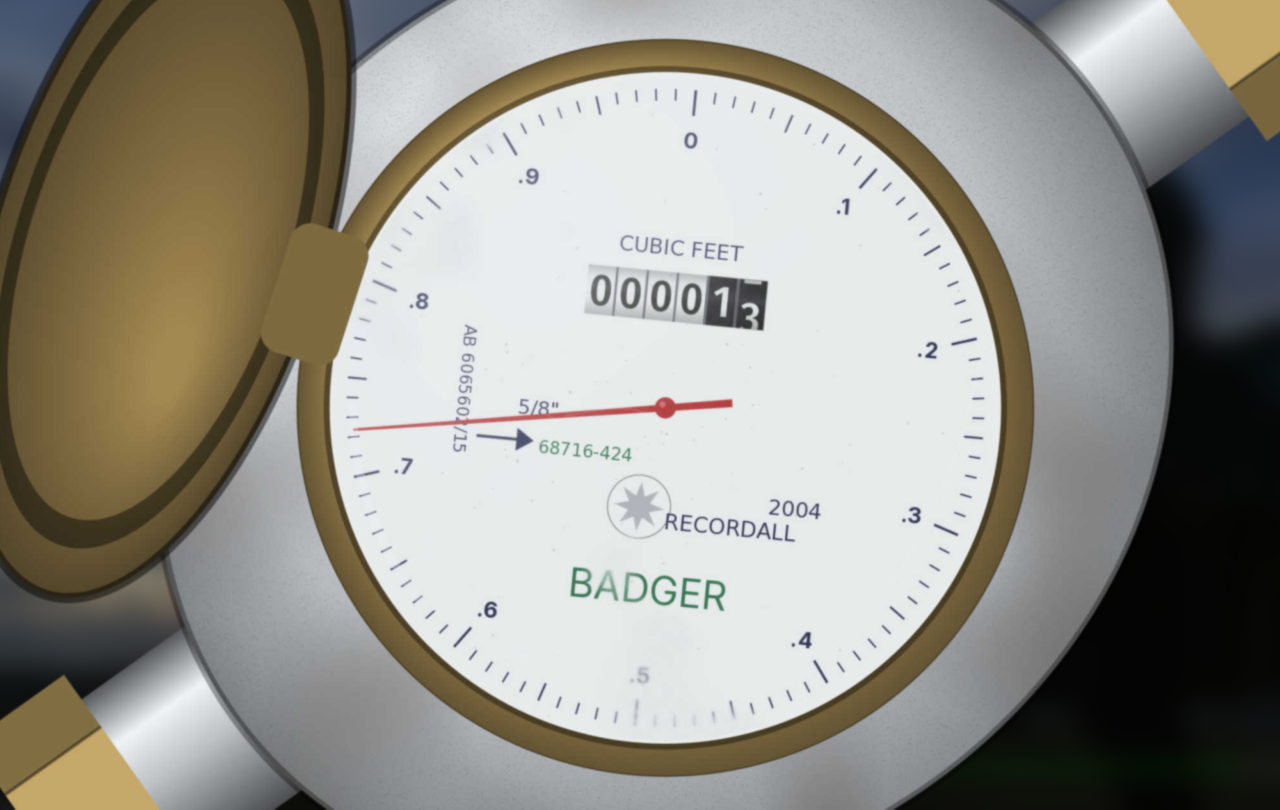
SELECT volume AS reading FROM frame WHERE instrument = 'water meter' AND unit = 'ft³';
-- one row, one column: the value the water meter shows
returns 12.72 ft³
